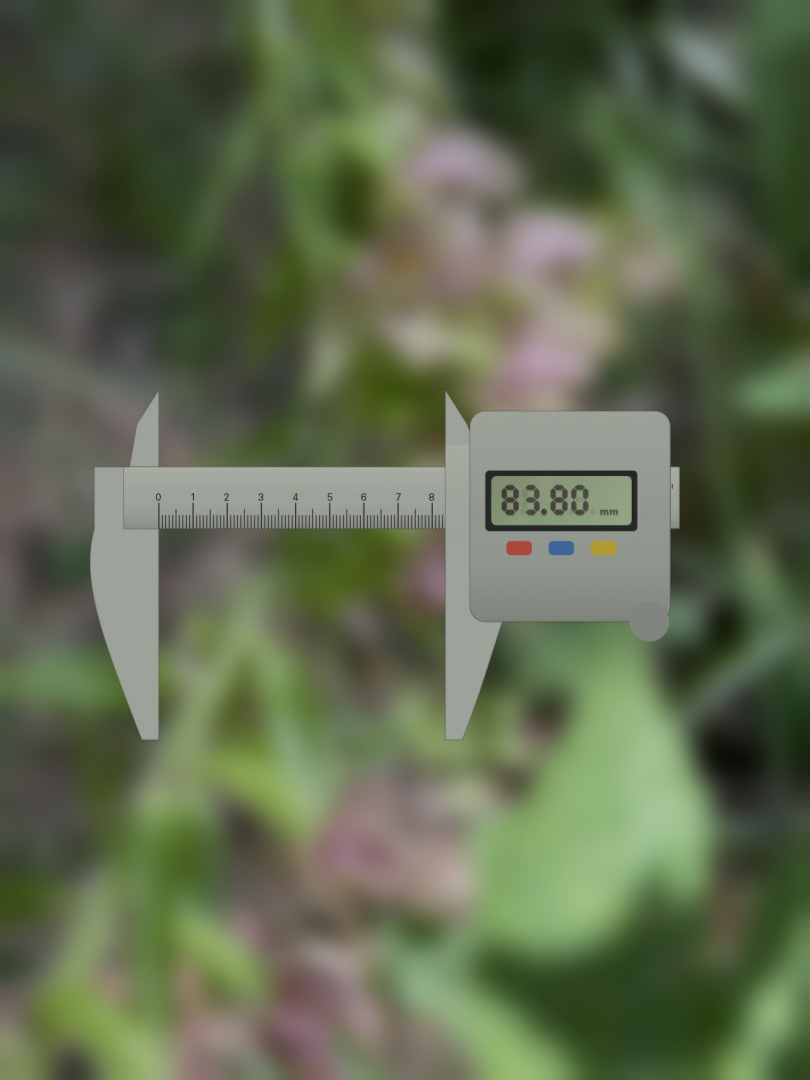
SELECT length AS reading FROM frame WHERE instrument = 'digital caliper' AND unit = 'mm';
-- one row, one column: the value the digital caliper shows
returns 83.80 mm
